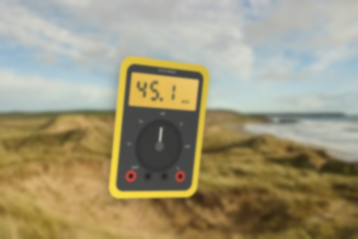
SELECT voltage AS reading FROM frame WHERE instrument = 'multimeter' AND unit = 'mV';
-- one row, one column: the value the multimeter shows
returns 45.1 mV
